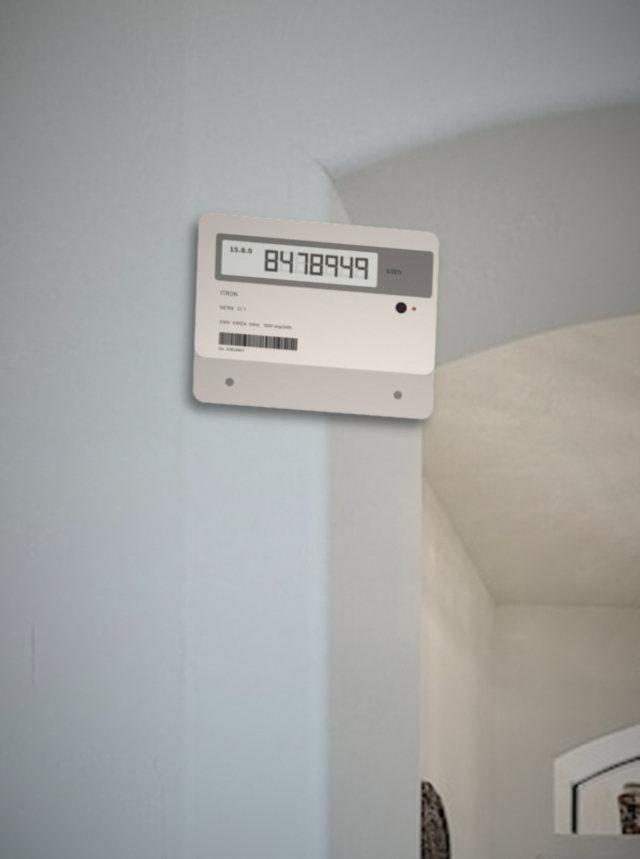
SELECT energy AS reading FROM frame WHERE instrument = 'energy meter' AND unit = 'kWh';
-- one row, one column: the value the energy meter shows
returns 8478949 kWh
